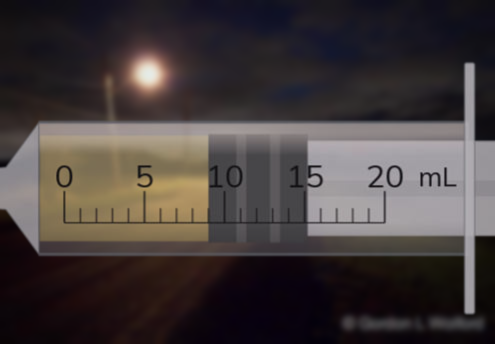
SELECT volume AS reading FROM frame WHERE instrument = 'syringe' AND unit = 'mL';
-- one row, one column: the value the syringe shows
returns 9 mL
